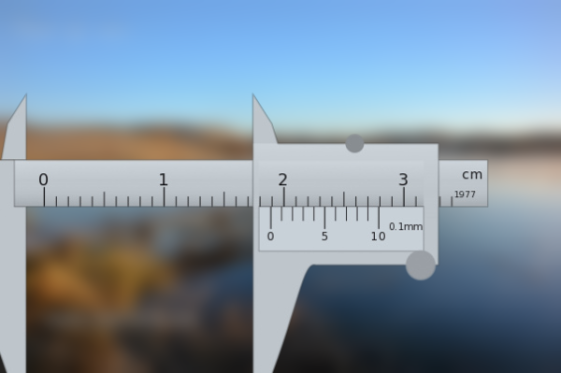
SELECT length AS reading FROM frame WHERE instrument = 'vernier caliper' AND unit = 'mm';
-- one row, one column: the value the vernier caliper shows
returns 18.9 mm
